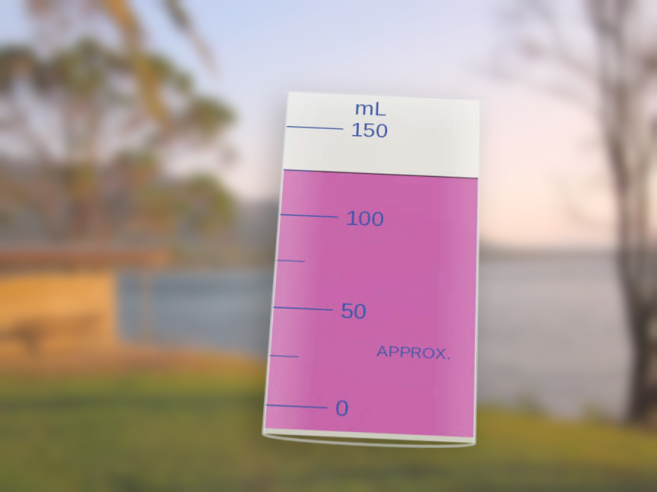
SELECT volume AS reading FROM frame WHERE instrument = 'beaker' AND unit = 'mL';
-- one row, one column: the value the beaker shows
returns 125 mL
